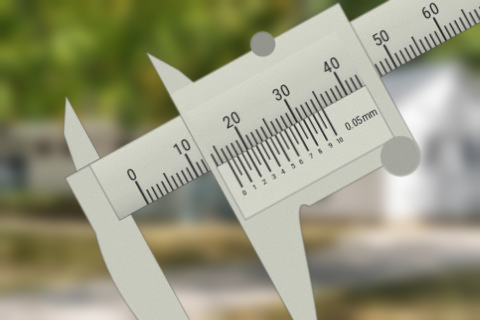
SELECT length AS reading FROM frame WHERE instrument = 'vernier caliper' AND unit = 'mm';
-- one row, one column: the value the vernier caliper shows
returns 16.0 mm
